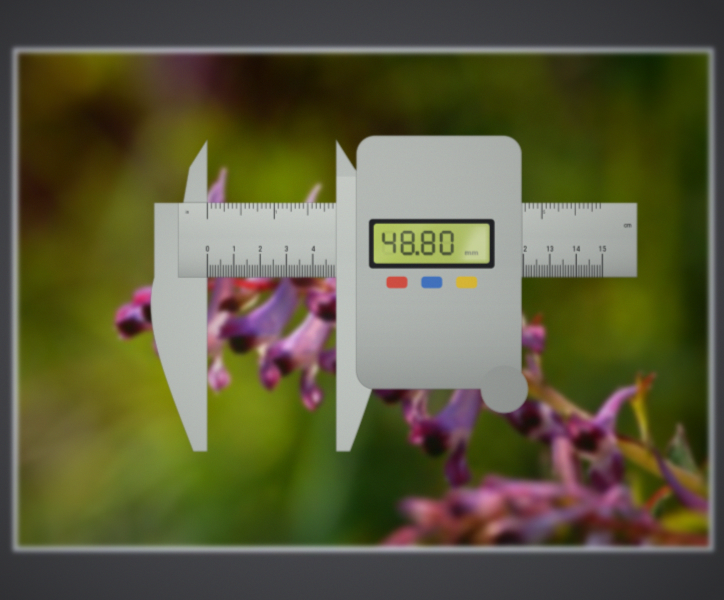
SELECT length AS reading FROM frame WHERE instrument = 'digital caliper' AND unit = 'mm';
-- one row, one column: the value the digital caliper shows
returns 48.80 mm
